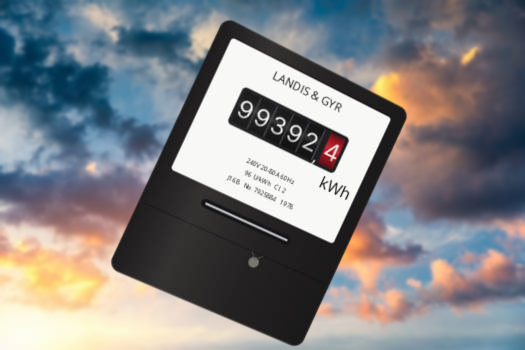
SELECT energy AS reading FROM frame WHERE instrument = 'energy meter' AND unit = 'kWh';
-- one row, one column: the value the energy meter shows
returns 99392.4 kWh
